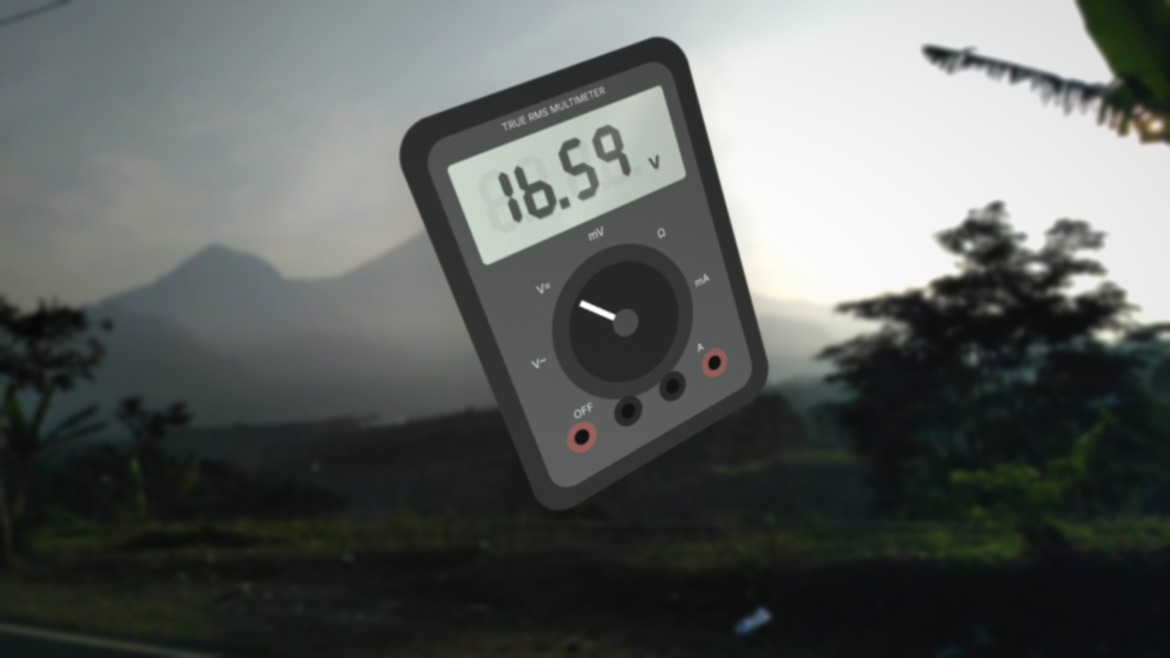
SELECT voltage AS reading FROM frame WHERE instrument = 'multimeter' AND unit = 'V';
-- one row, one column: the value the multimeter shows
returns 16.59 V
